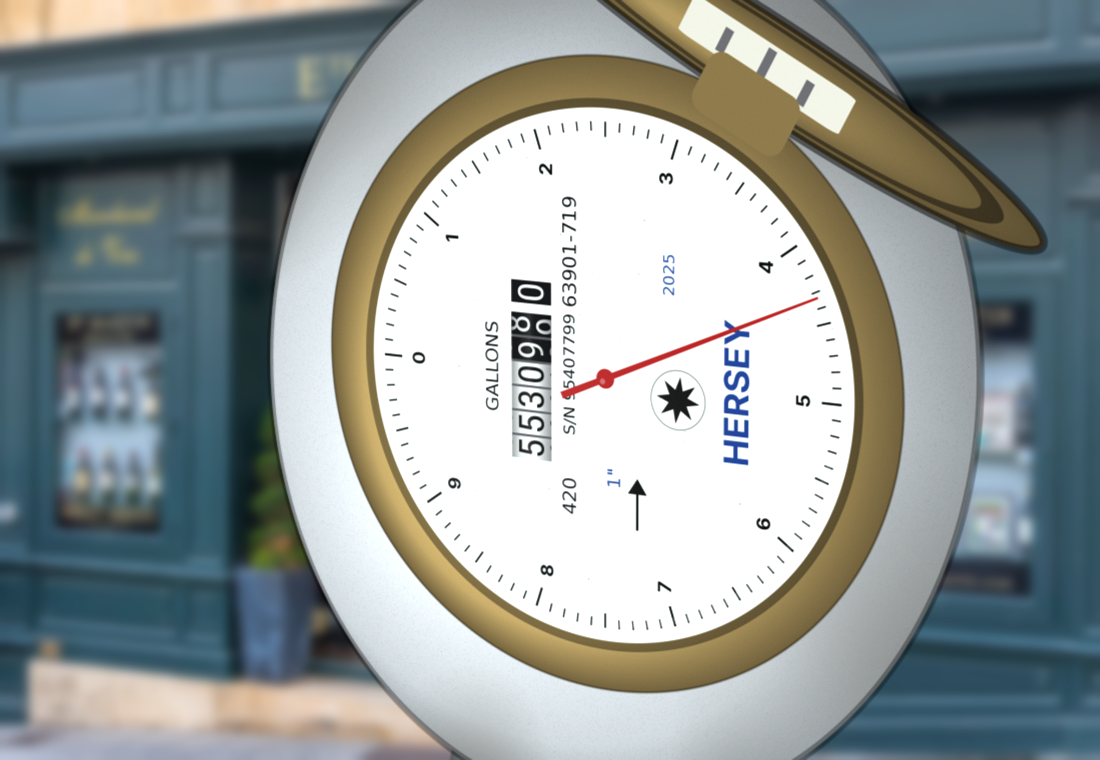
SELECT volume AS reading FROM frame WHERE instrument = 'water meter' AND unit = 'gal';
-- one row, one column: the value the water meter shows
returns 5530984.3 gal
